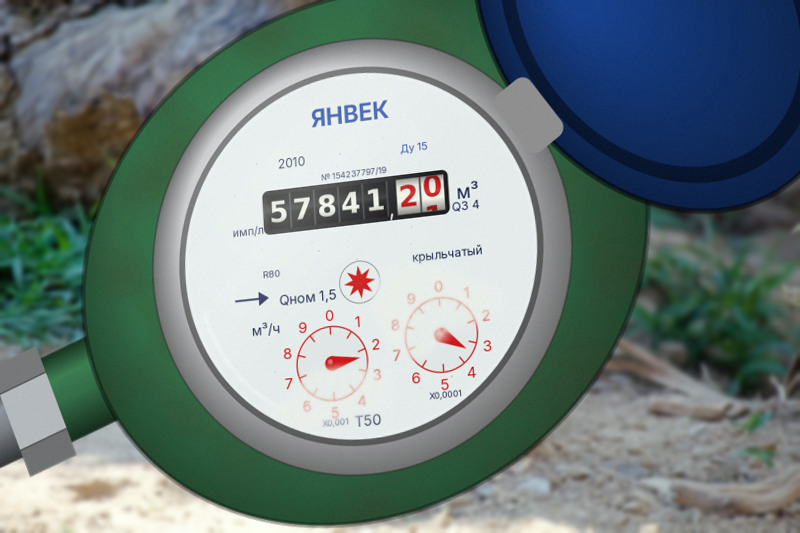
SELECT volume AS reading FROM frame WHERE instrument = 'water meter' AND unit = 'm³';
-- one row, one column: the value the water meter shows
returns 57841.2023 m³
